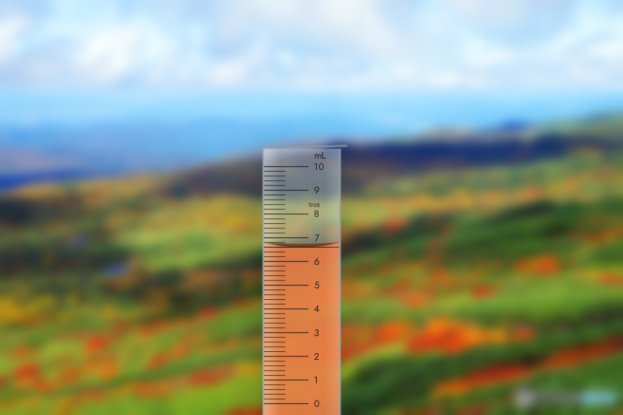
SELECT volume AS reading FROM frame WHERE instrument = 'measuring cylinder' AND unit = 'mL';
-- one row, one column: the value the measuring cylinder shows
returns 6.6 mL
